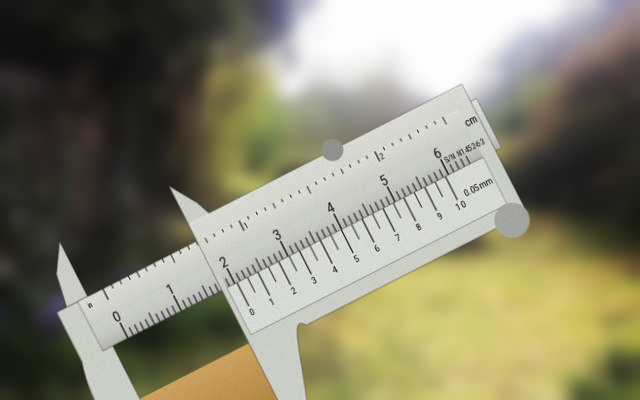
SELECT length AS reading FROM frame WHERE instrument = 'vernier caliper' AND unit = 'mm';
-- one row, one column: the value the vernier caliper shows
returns 20.4 mm
